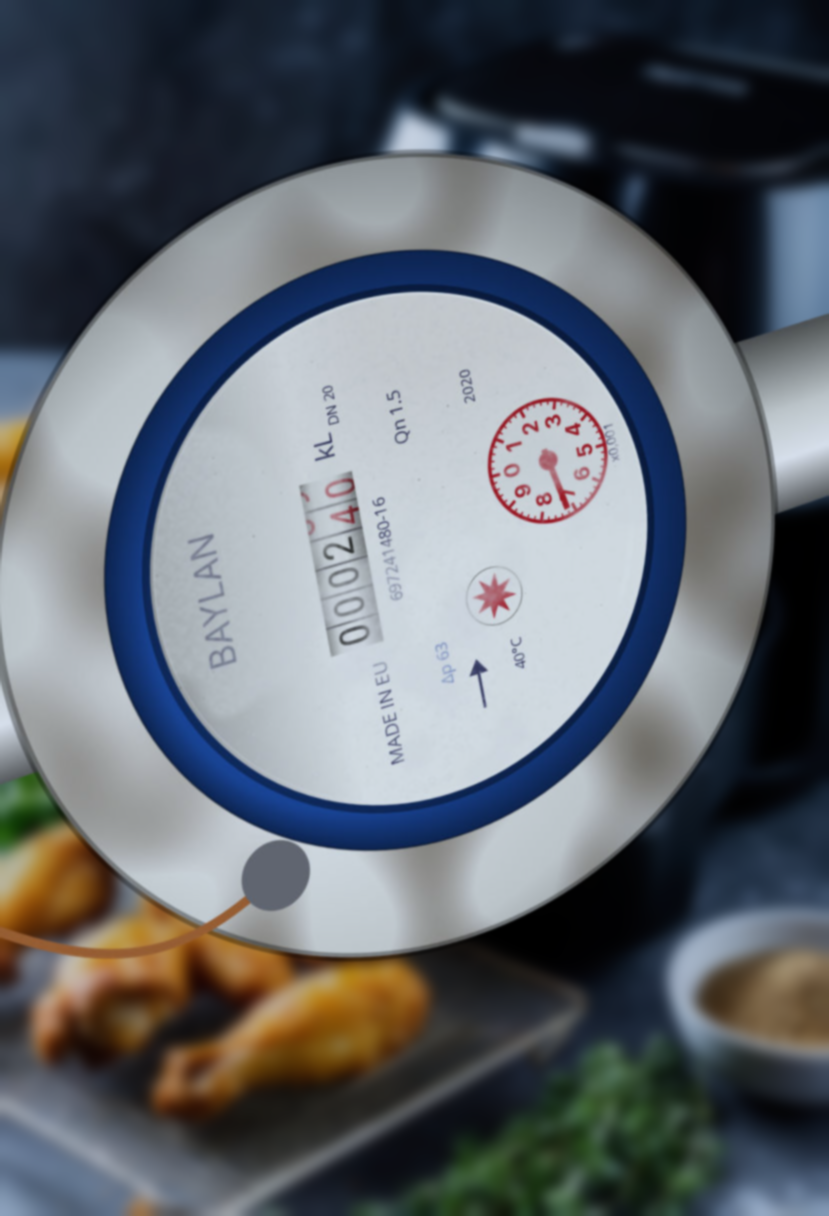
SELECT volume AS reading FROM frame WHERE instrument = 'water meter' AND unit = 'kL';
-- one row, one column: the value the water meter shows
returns 2.397 kL
